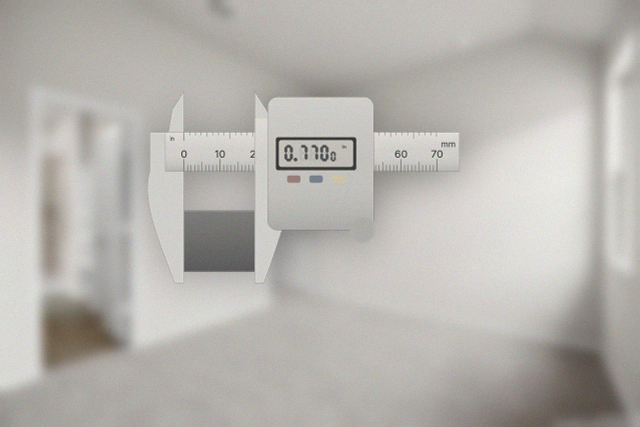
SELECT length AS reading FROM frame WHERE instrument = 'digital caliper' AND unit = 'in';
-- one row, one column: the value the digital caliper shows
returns 0.7700 in
